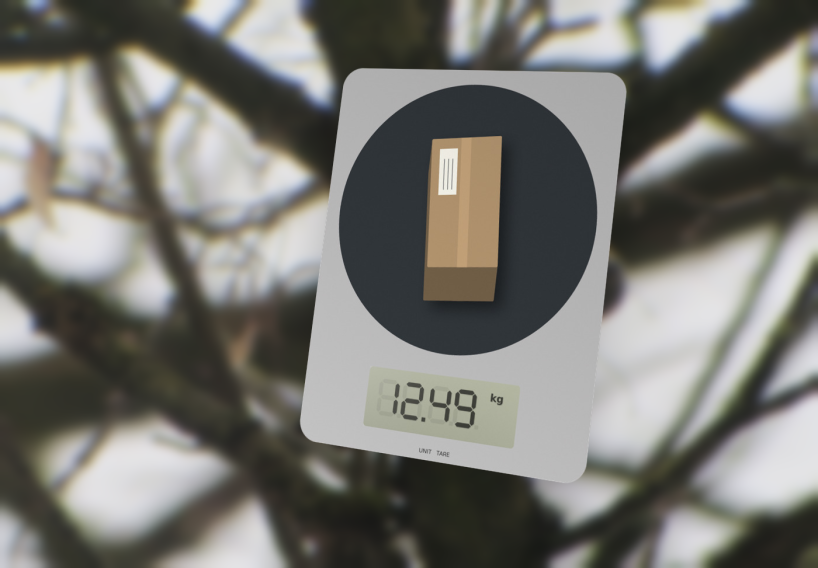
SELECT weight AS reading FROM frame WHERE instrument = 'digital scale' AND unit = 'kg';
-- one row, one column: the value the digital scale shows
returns 12.49 kg
